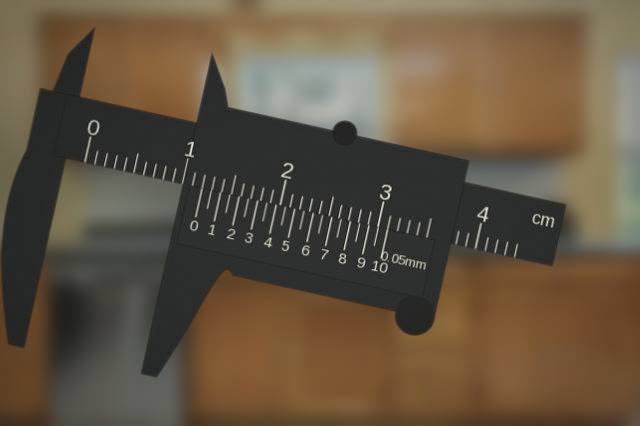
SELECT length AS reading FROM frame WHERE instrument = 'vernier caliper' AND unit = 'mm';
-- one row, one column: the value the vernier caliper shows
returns 12.0 mm
